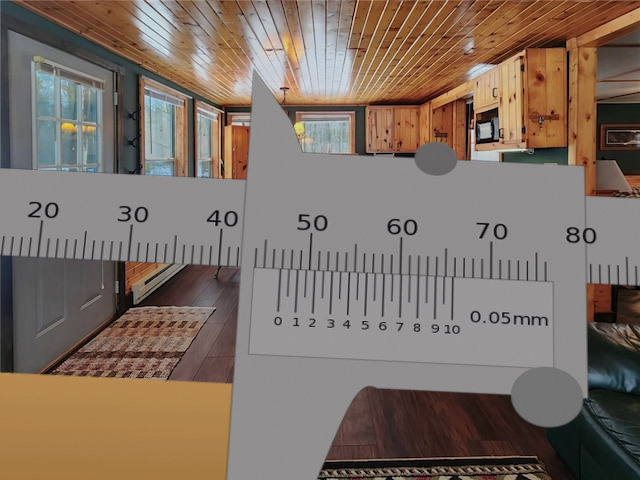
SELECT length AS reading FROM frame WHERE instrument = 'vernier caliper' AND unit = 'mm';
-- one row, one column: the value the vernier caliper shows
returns 46.8 mm
